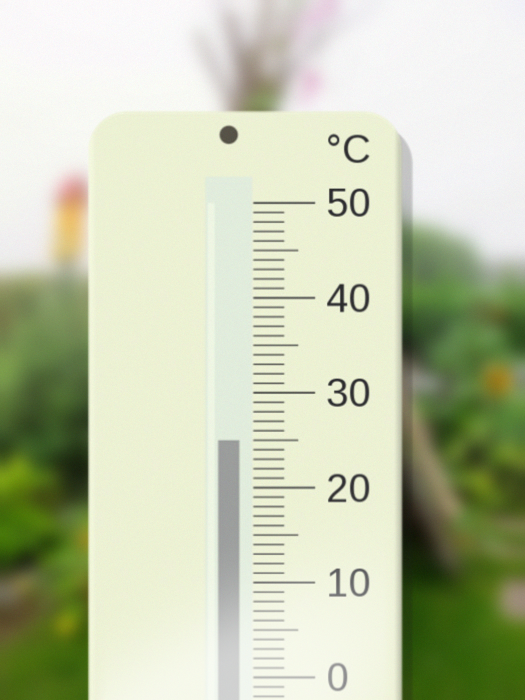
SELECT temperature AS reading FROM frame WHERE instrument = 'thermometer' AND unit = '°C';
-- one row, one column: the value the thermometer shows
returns 25 °C
